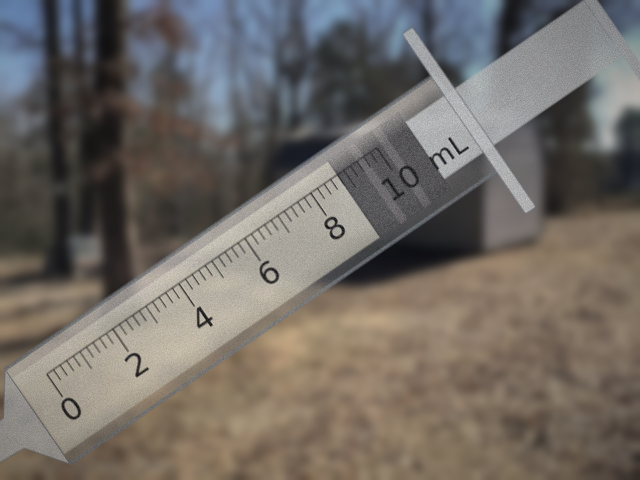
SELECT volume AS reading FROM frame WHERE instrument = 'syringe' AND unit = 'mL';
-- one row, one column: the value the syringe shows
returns 8.8 mL
